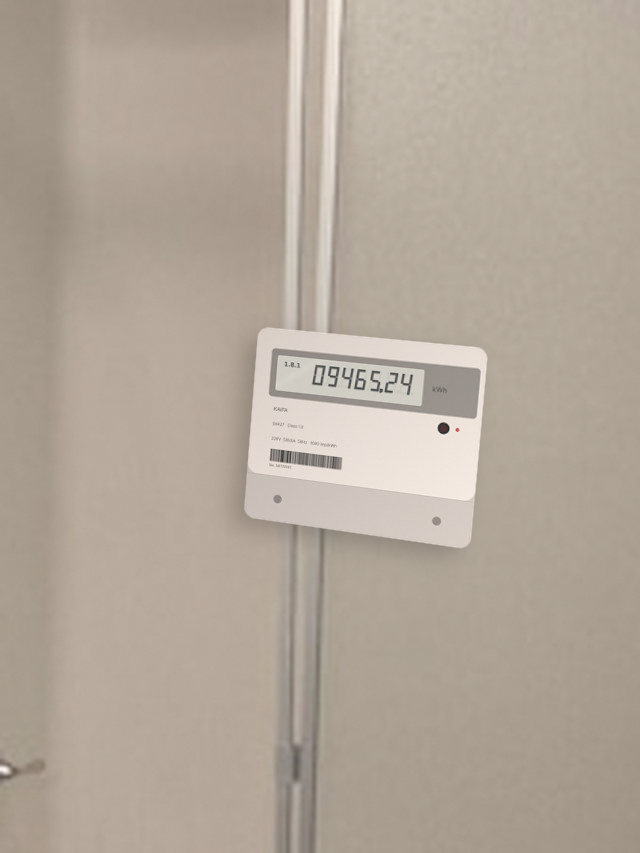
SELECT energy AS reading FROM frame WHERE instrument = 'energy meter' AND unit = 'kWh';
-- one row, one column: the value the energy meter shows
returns 9465.24 kWh
